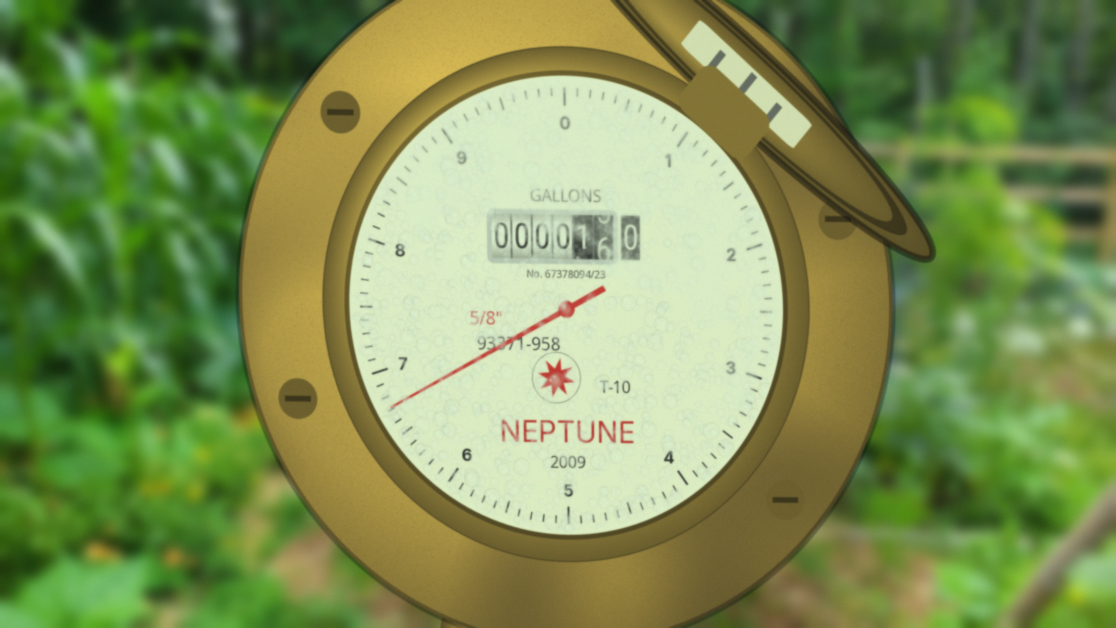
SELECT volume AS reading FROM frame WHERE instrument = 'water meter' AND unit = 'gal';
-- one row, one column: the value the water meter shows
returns 156.7 gal
